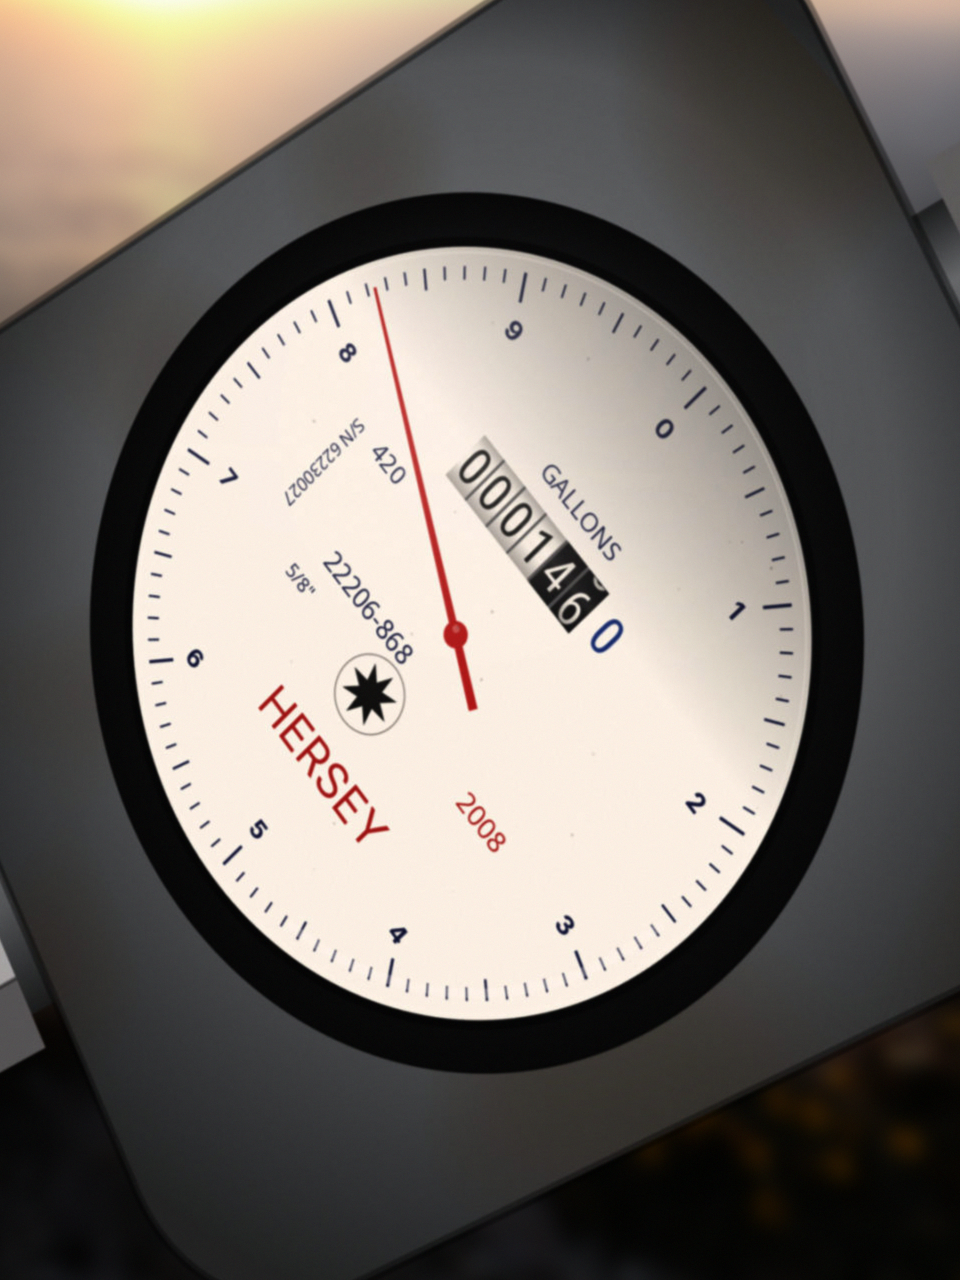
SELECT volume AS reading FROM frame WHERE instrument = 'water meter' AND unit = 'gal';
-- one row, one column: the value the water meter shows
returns 1458.2 gal
